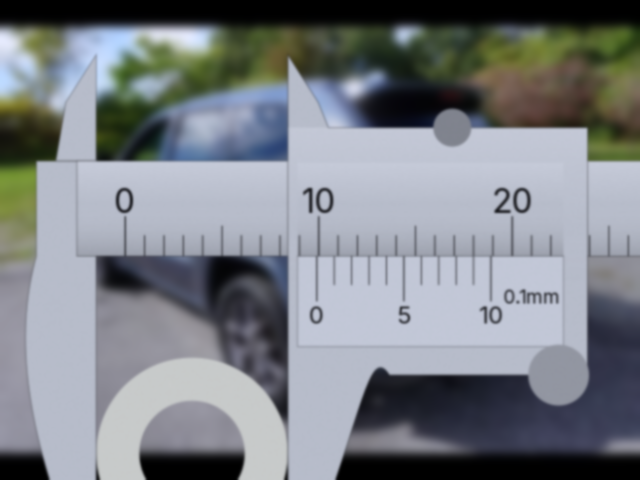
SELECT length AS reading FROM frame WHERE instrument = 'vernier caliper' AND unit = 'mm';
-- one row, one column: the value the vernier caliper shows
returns 9.9 mm
